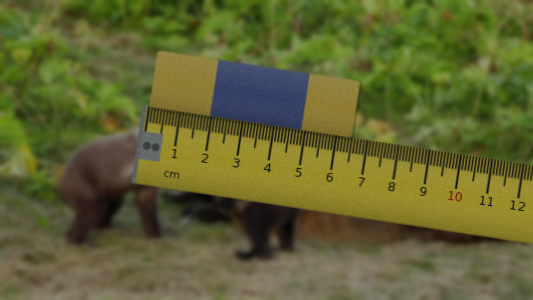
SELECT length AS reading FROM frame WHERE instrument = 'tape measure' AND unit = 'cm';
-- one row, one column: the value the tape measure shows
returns 6.5 cm
